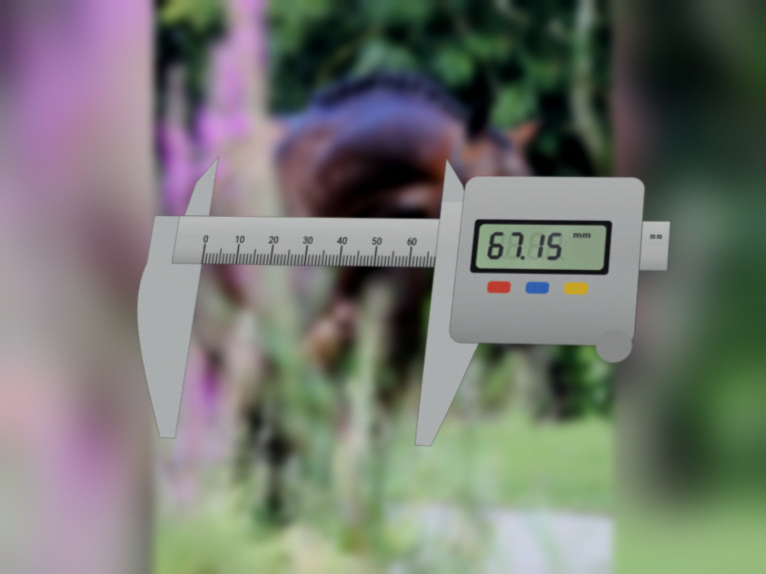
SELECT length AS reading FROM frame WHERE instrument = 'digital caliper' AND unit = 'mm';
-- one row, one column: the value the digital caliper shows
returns 67.15 mm
